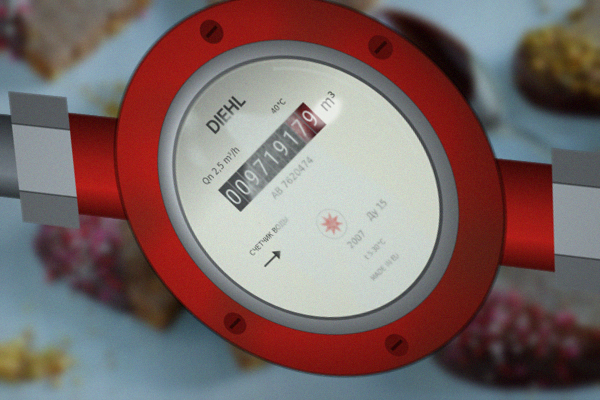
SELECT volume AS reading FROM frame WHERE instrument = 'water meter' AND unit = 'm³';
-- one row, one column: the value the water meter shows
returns 97191.79 m³
